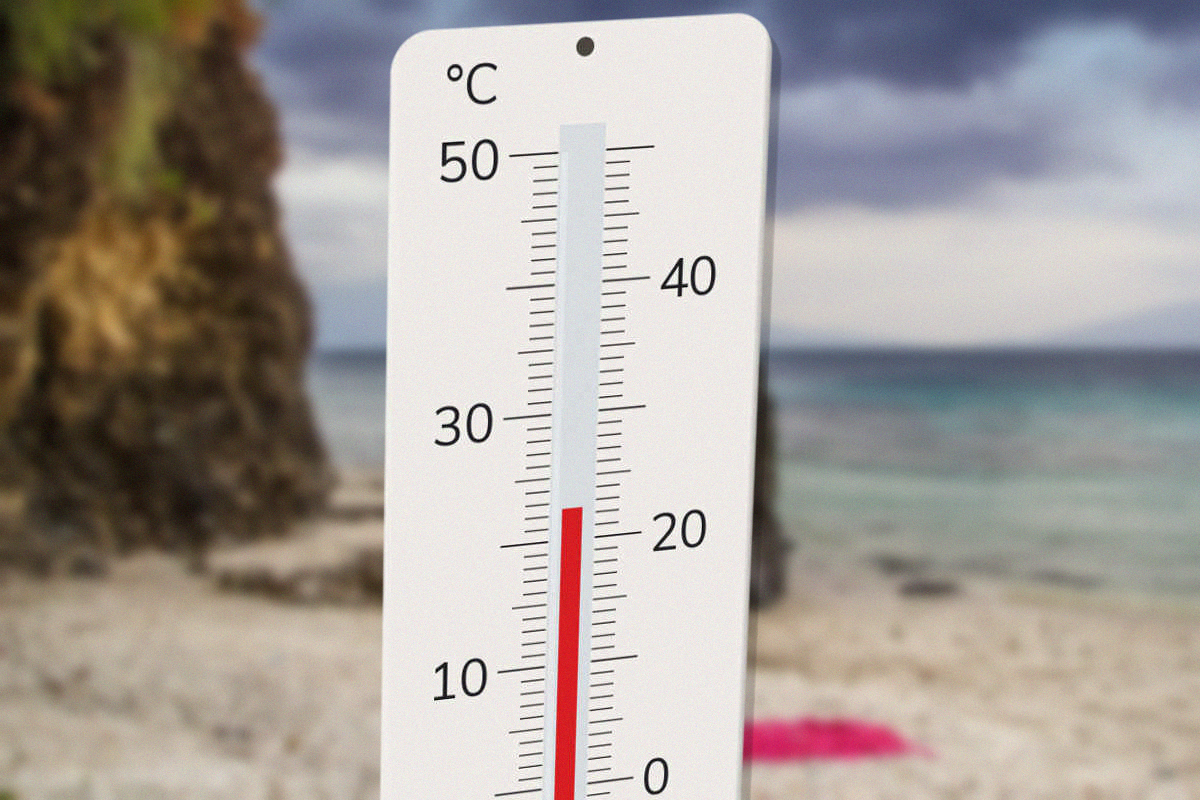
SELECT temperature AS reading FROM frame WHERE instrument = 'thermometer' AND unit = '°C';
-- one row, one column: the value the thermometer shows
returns 22.5 °C
